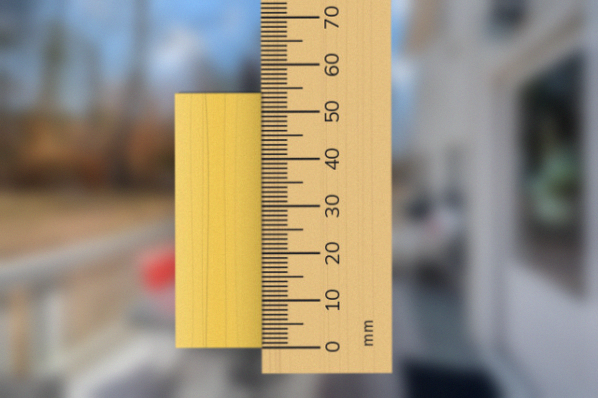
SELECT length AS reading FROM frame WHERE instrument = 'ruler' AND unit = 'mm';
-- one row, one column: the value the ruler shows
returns 54 mm
